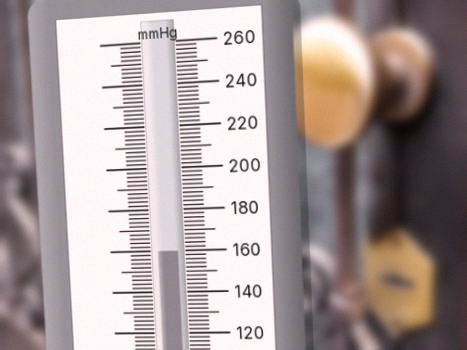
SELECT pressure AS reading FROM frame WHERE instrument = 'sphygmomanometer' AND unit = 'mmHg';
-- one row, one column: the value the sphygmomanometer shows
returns 160 mmHg
